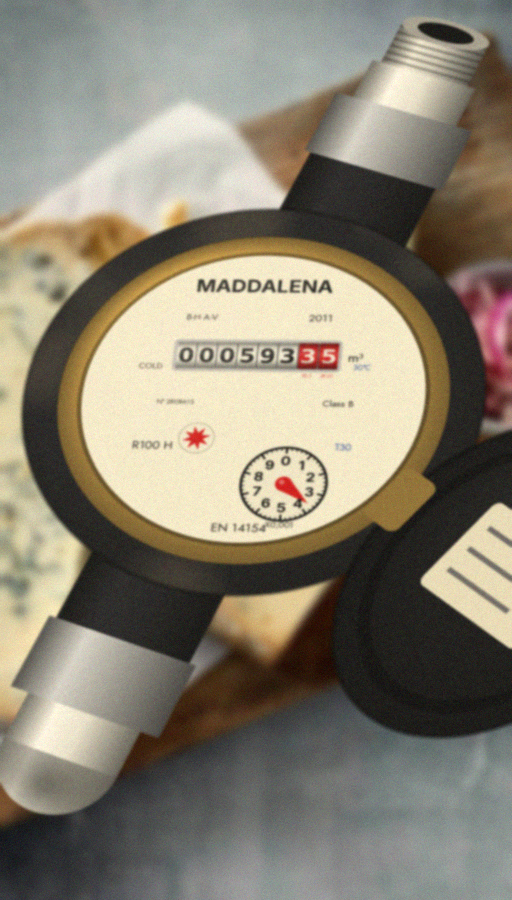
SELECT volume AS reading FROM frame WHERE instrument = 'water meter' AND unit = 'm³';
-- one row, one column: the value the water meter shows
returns 593.353 m³
